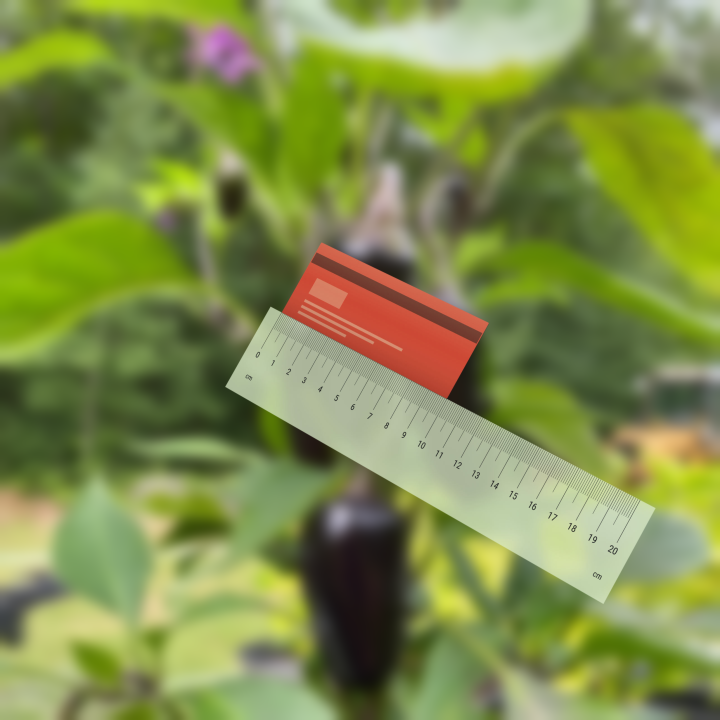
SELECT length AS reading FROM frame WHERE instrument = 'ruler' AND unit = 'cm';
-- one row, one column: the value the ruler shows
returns 10 cm
